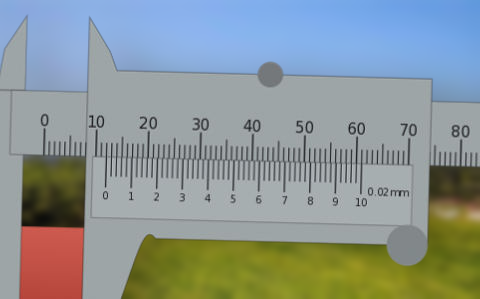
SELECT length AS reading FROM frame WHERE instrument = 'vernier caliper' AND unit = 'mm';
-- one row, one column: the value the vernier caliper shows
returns 12.0 mm
